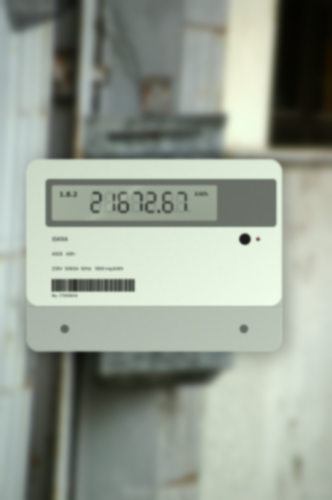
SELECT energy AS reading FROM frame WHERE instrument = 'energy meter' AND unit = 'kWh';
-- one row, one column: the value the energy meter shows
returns 21672.67 kWh
